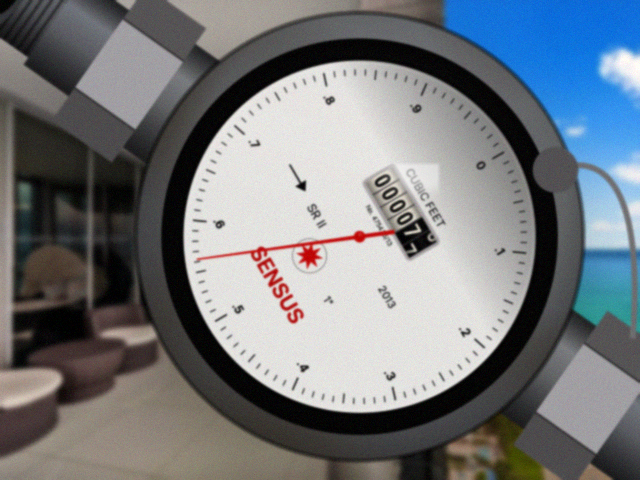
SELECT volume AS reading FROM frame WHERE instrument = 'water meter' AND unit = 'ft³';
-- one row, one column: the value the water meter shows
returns 76.56 ft³
